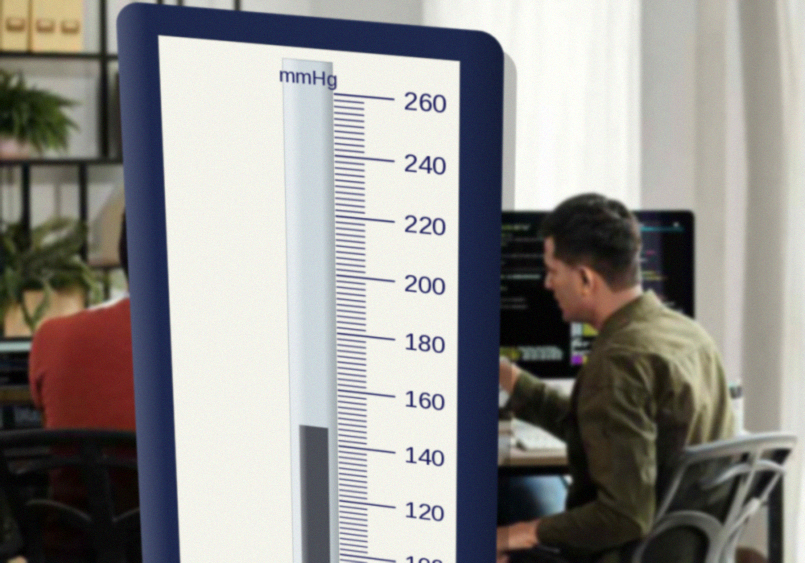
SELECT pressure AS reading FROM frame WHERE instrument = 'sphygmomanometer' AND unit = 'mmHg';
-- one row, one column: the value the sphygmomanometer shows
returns 146 mmHg
